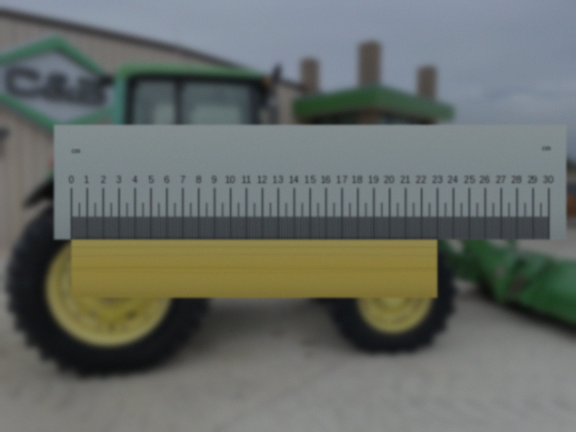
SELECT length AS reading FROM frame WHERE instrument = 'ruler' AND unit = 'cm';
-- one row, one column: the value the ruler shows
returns 23 cm
